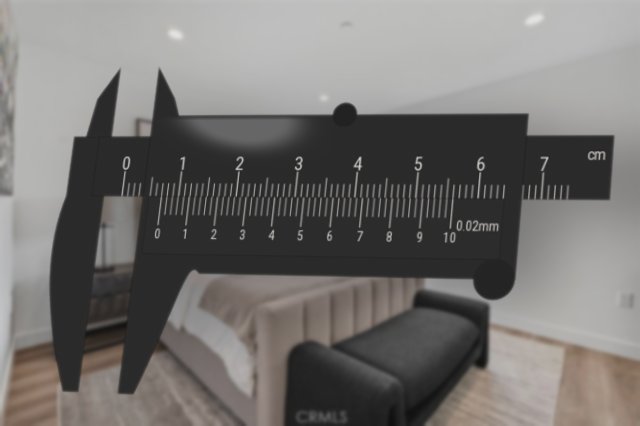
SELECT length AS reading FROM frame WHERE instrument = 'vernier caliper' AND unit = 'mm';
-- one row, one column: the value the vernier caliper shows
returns 7.0 mm
